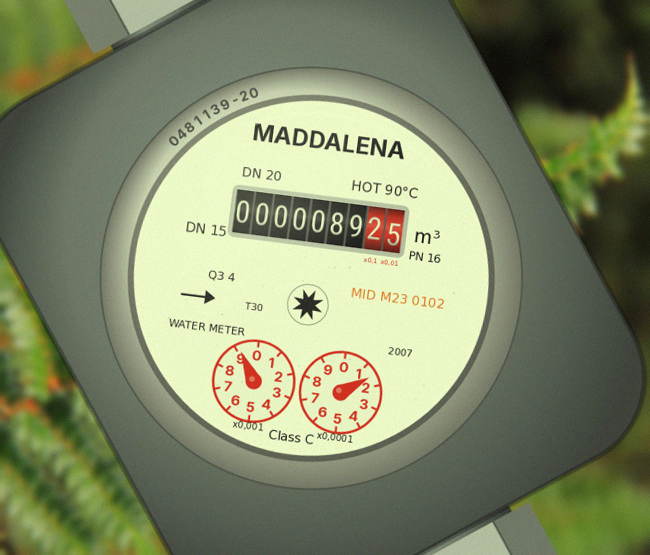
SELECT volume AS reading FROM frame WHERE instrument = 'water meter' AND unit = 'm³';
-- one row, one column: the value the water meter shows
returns 89.2491 m³
